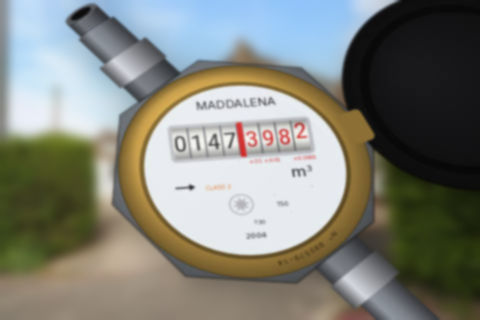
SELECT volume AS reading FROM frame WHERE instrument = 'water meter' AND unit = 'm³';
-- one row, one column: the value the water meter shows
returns 147.3982 m³
